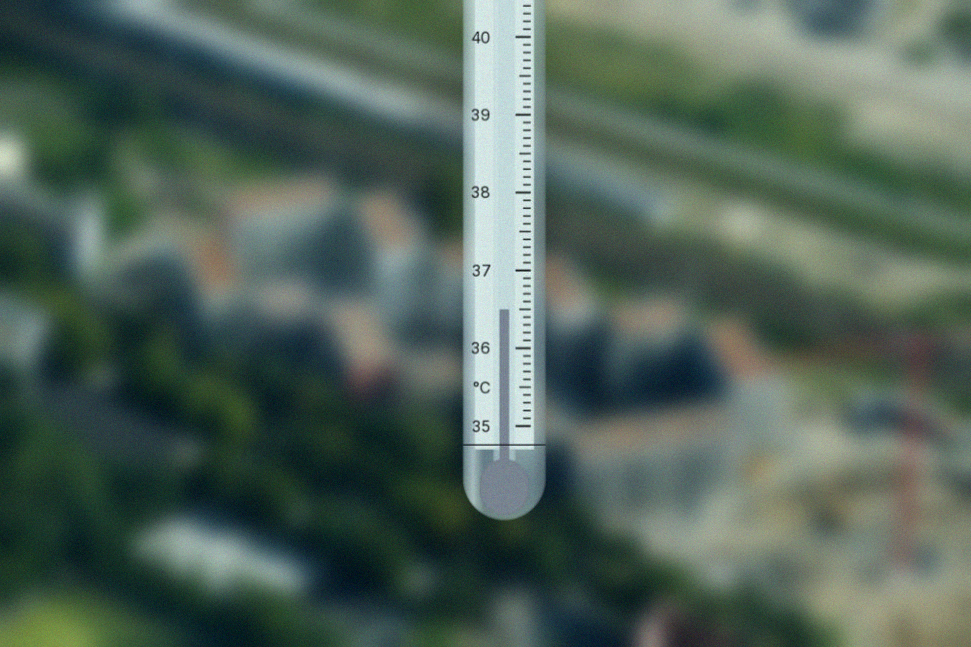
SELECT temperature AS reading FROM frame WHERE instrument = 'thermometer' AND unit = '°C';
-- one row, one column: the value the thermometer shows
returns 36.5 °C
